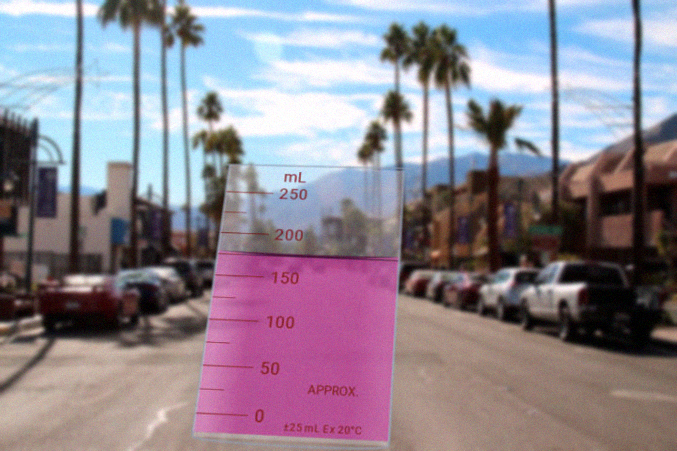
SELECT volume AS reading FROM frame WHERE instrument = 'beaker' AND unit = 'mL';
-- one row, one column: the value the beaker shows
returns 175 mL
